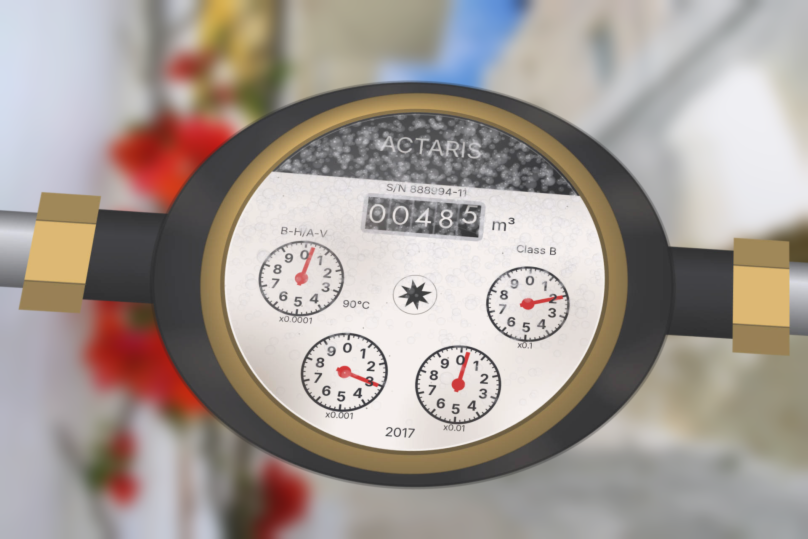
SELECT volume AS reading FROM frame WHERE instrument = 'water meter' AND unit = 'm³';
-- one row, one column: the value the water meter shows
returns 485.2030 m³
